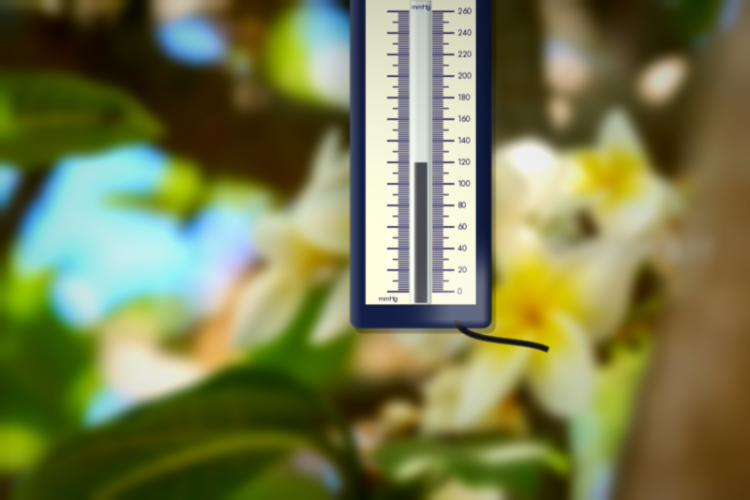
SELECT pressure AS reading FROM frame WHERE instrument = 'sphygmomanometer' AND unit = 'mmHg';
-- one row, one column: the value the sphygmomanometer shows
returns 120 mmHg
